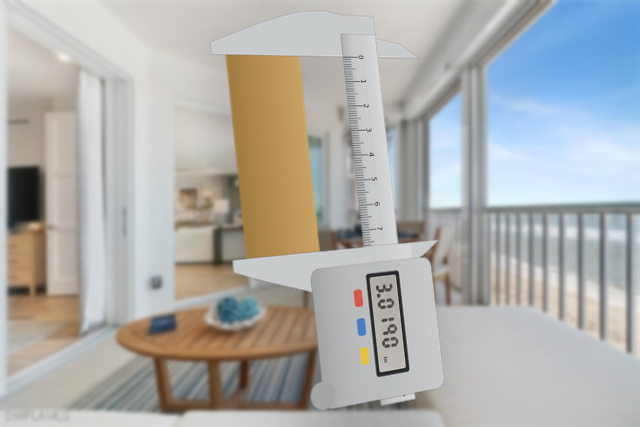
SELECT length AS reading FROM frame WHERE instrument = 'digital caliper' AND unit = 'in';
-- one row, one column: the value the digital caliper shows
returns 3.0190 in
